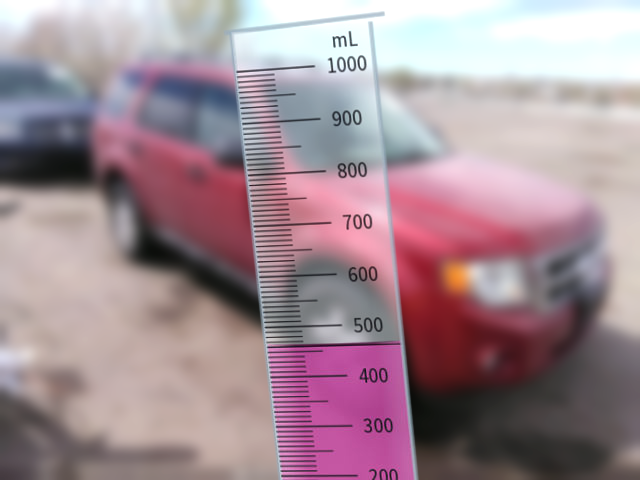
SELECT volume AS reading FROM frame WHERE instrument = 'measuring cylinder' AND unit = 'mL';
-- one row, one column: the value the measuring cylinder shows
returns 460 mL
